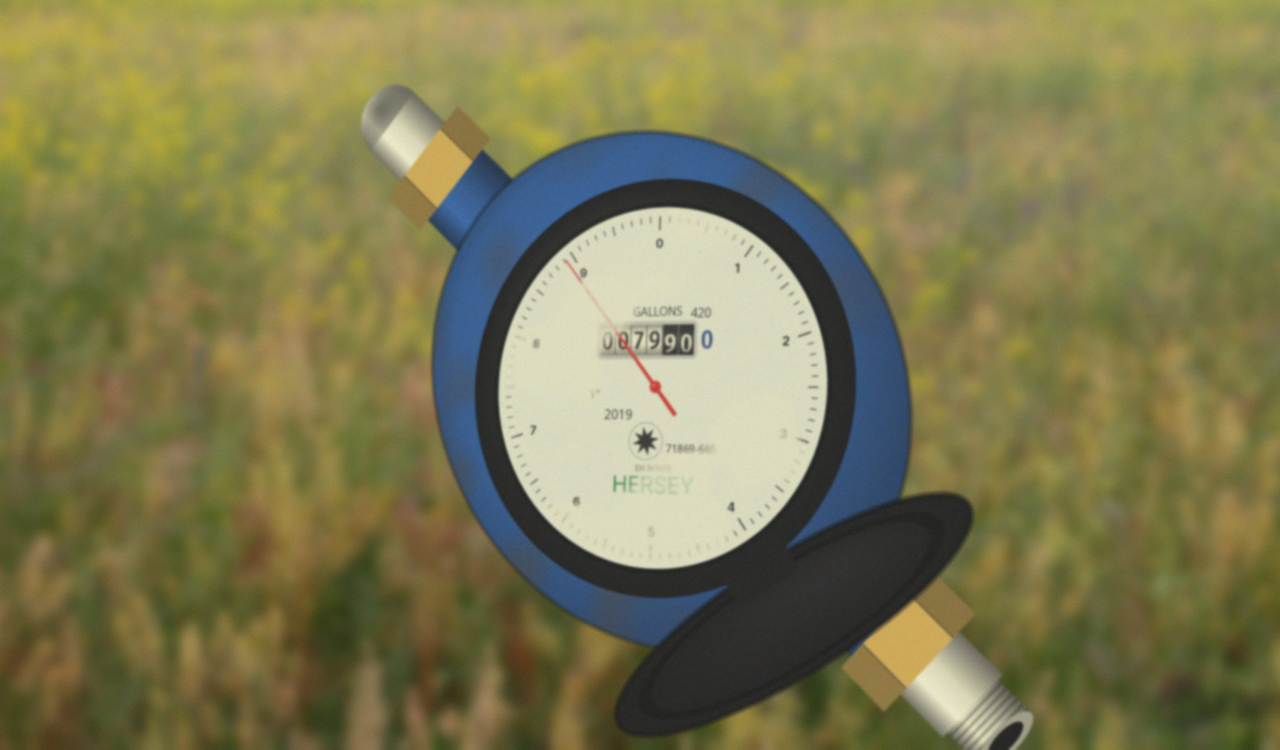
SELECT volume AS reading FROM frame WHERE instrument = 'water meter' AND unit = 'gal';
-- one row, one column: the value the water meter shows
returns 79898.9 gal
